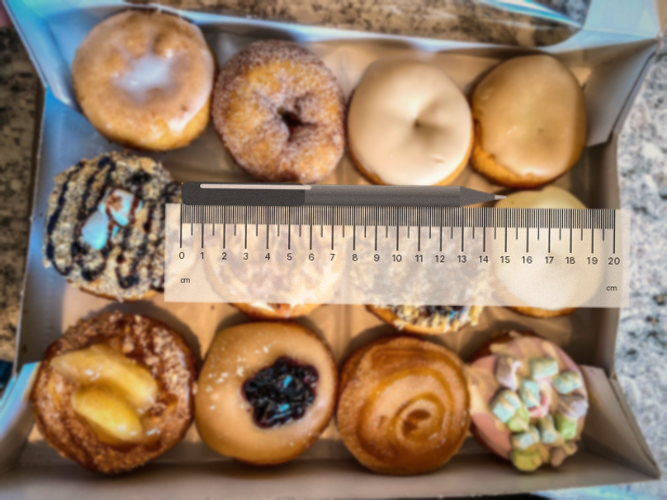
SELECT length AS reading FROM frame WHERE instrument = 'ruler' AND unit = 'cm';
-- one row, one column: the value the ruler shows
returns 15 cm
